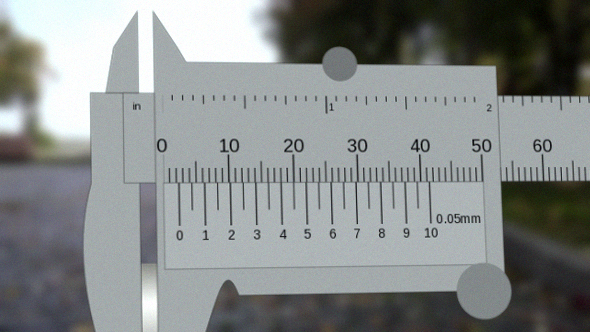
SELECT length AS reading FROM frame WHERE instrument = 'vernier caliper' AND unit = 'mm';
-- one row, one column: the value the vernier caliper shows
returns 2.4 mm
